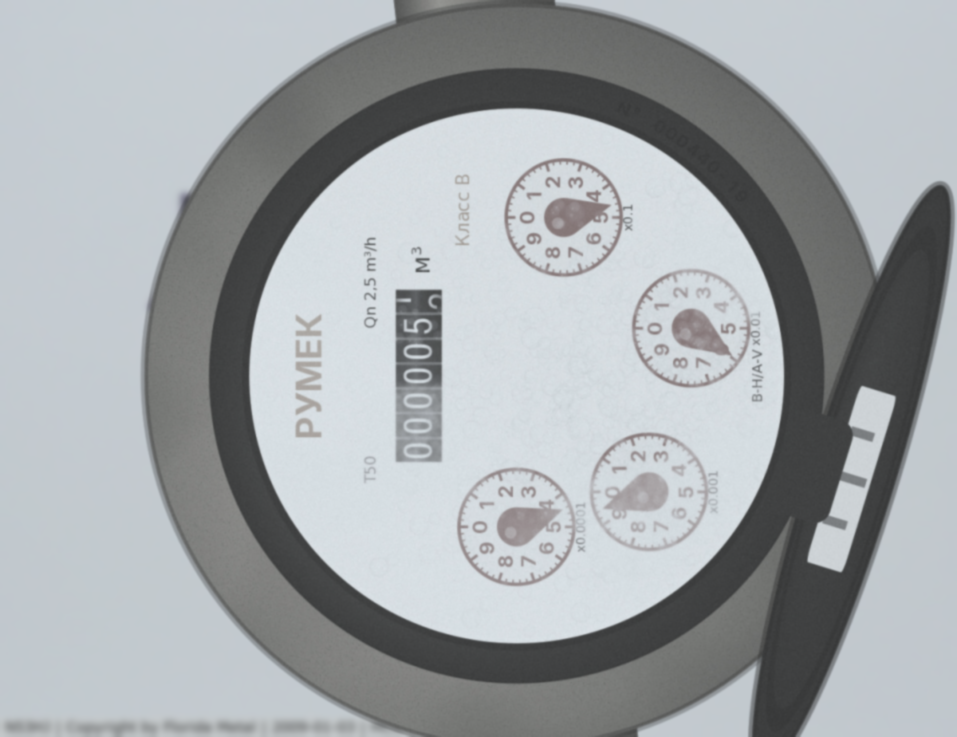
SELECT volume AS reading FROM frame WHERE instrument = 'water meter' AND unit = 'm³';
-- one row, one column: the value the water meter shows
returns 51.4594 m³
